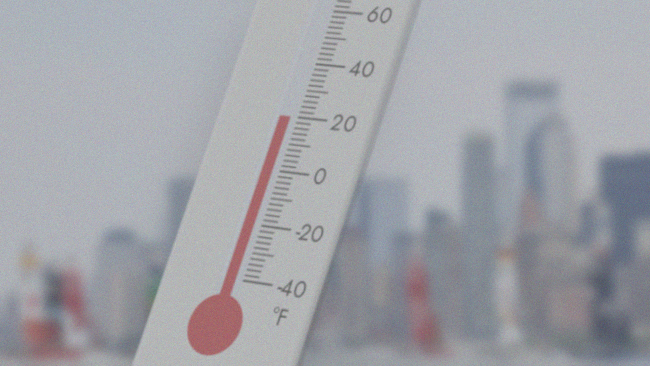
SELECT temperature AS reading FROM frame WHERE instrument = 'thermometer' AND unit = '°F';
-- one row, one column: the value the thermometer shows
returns 20 °F
